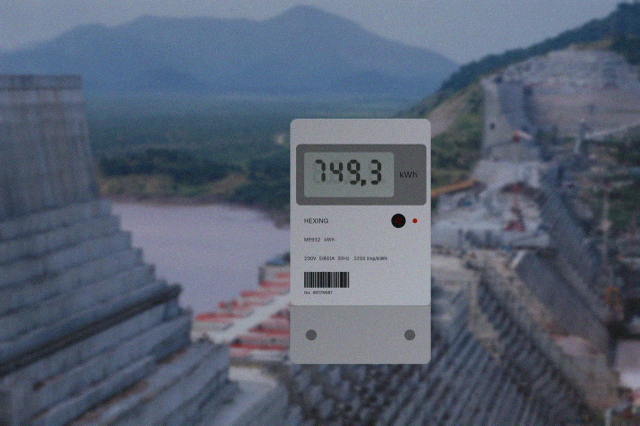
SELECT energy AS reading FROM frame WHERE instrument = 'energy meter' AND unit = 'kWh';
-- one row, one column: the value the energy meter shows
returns 749.3 kWh
